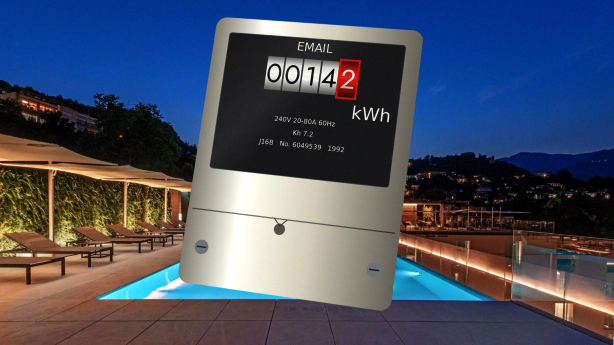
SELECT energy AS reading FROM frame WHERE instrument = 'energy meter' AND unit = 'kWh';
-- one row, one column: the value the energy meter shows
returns 14.2 kWh
